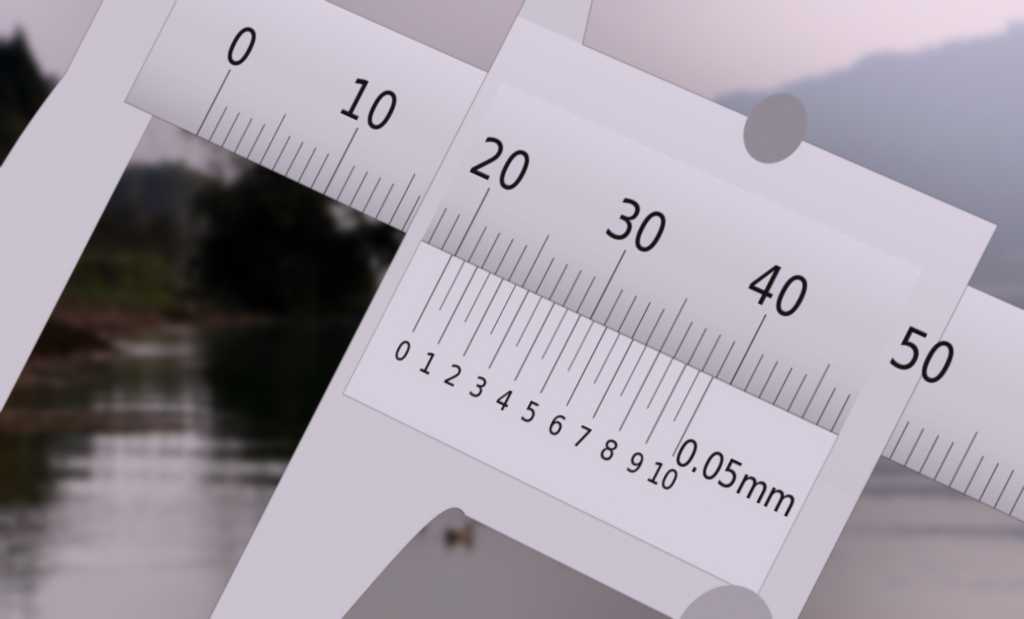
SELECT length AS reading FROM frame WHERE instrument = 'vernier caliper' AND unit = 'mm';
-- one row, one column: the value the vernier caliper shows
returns 19.8 mm
